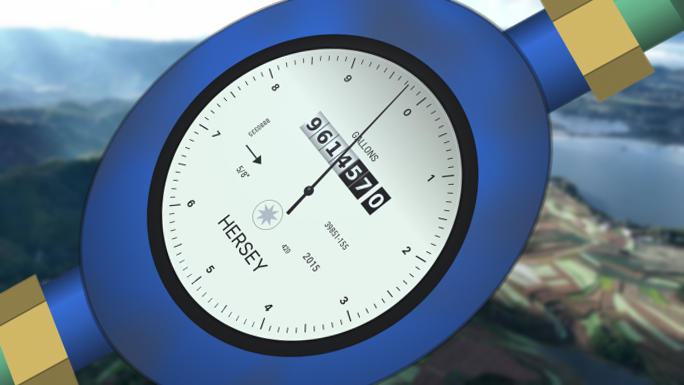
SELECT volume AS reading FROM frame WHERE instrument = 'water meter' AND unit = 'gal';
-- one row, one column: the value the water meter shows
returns 9614569.7 gal
